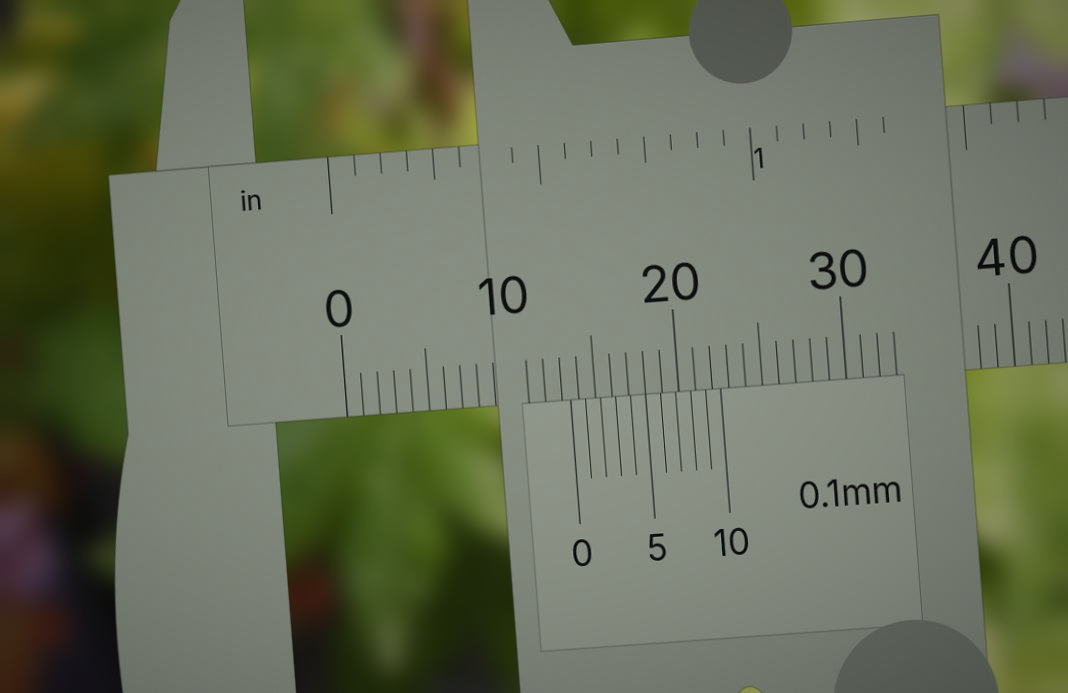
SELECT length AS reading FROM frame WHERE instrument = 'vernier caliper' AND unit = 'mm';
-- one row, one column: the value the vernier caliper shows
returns 13.5 mm
